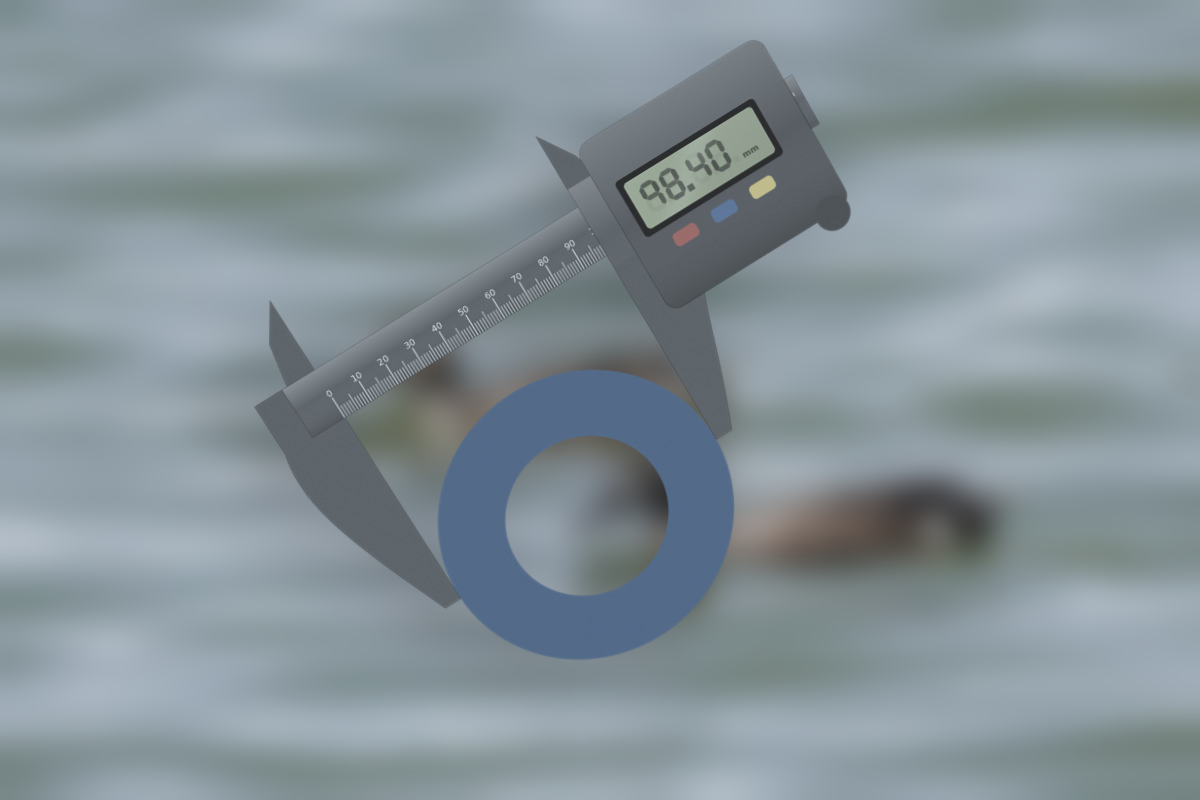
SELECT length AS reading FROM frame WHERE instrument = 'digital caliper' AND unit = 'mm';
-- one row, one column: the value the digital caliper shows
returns 98.40 mm
